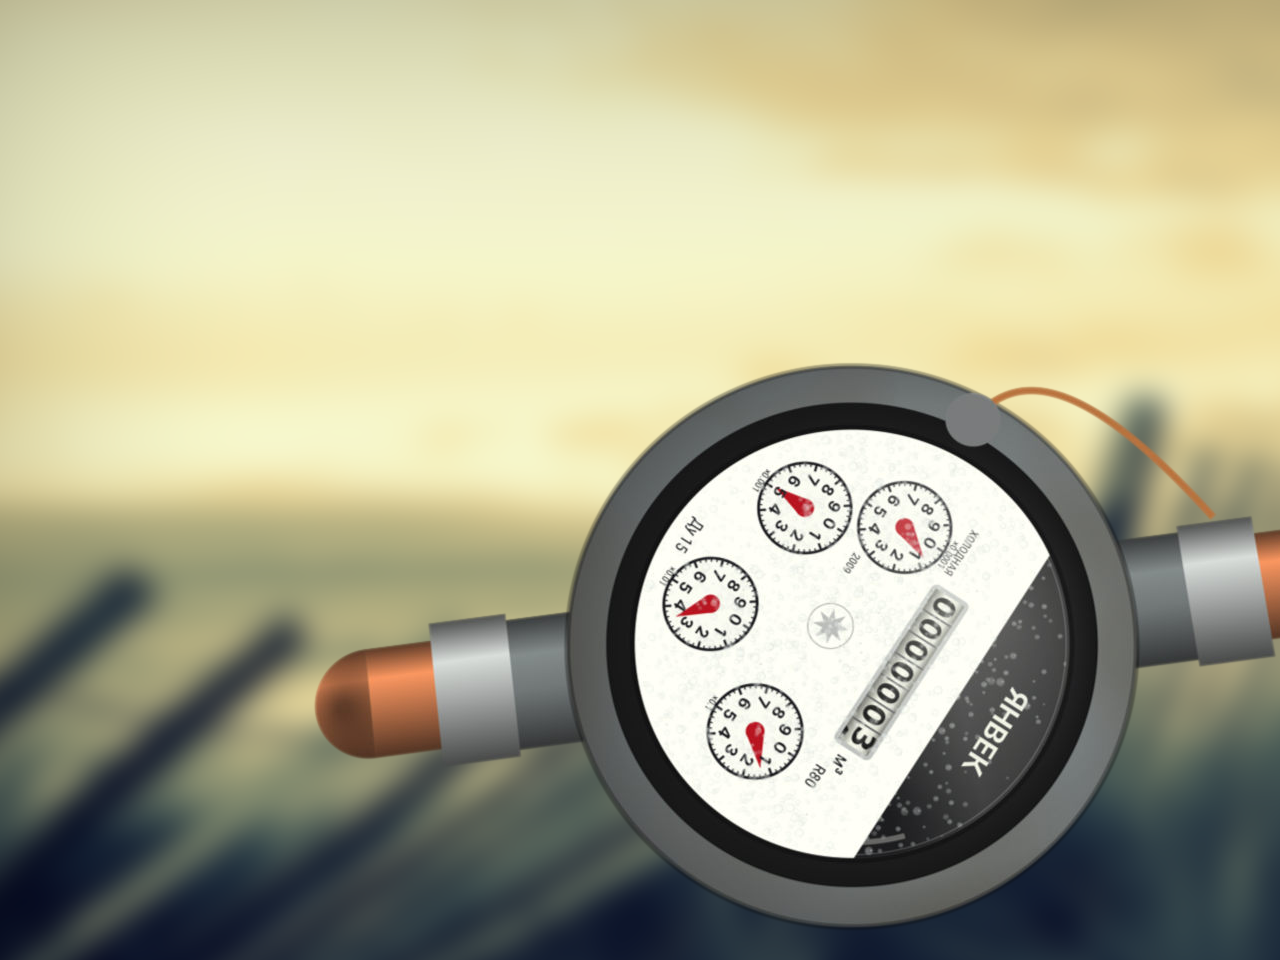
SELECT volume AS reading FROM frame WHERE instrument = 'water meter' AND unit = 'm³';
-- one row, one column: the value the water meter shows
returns 3.1350 m³
